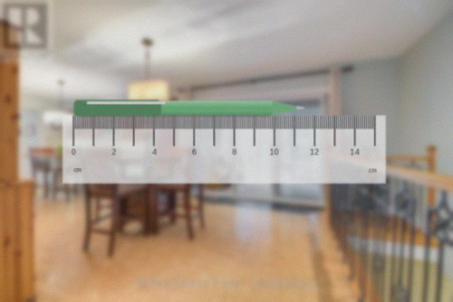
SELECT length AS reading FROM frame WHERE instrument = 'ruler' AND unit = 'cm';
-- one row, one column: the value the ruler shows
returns 11.5 cm
